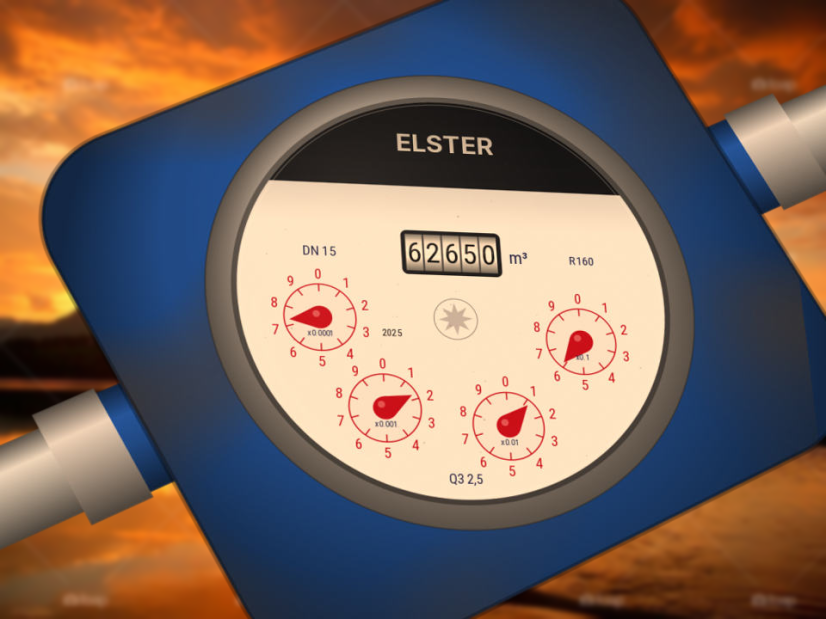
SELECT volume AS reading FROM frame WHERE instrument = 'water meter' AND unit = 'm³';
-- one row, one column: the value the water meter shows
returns 62650.6117 m³
